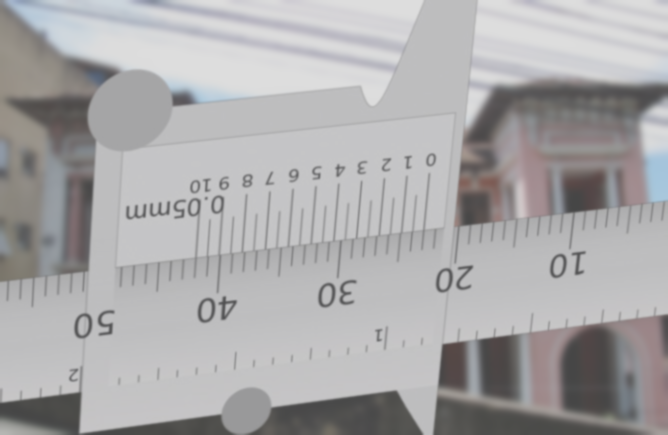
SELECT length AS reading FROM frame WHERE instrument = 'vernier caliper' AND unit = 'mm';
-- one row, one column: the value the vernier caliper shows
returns 23.0 mm
